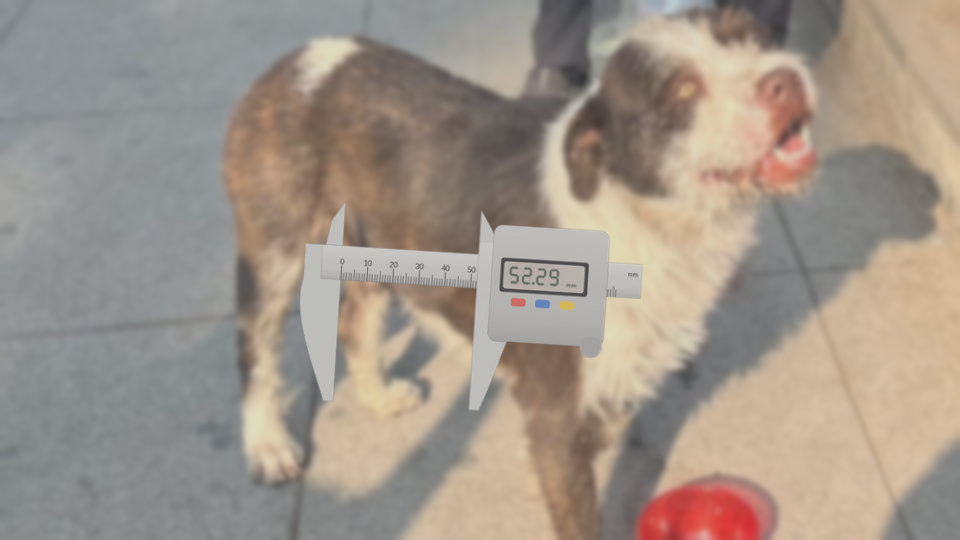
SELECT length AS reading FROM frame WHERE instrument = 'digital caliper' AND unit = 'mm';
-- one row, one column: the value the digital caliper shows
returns 52.29 mm
